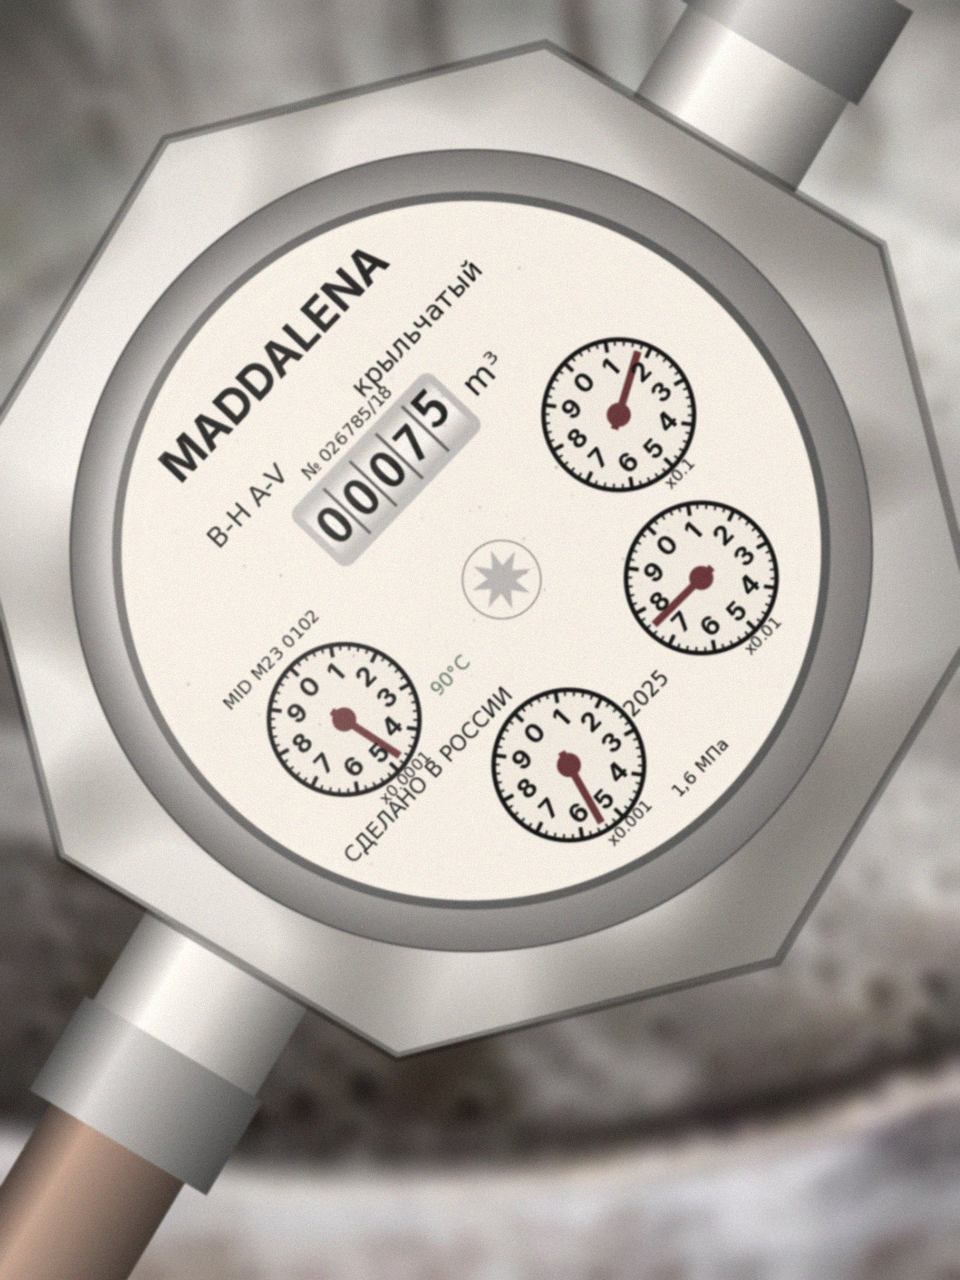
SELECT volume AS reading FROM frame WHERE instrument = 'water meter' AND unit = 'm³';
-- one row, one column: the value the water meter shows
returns 75.1754 m³
